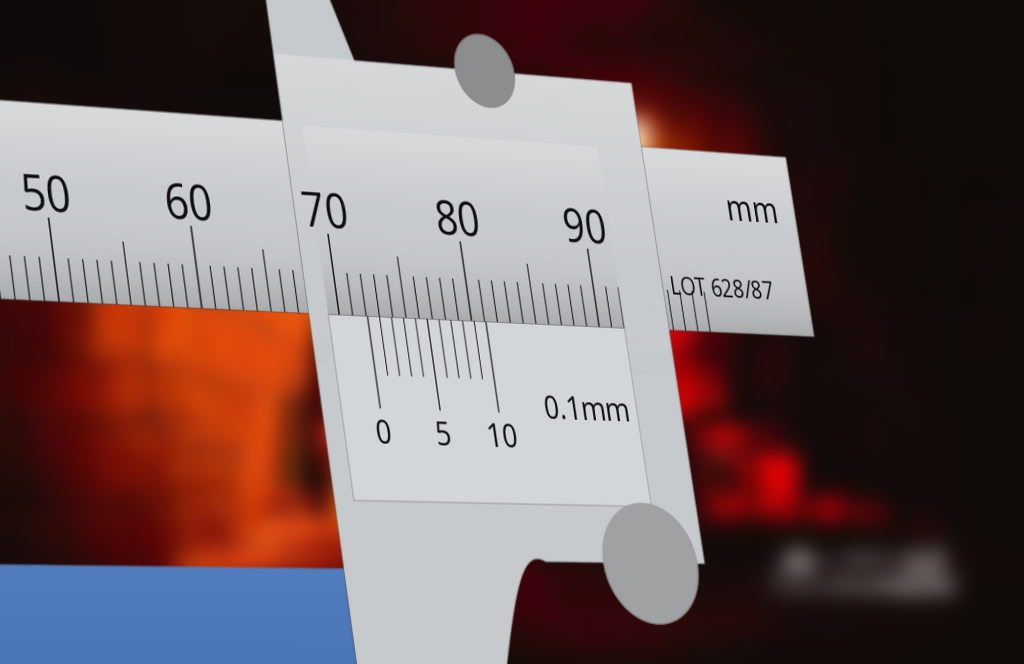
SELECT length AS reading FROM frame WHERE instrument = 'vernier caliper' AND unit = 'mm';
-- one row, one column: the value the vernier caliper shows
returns 72.1 mm
